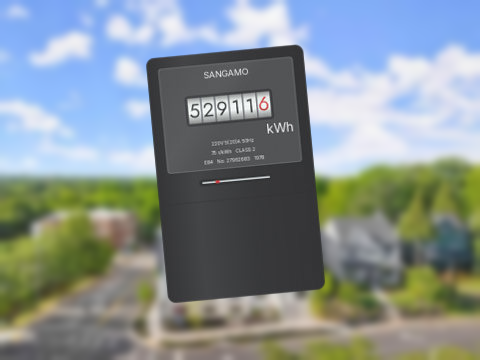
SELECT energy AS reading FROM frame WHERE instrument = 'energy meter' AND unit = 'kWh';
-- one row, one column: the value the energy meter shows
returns 52911.6 kWh
